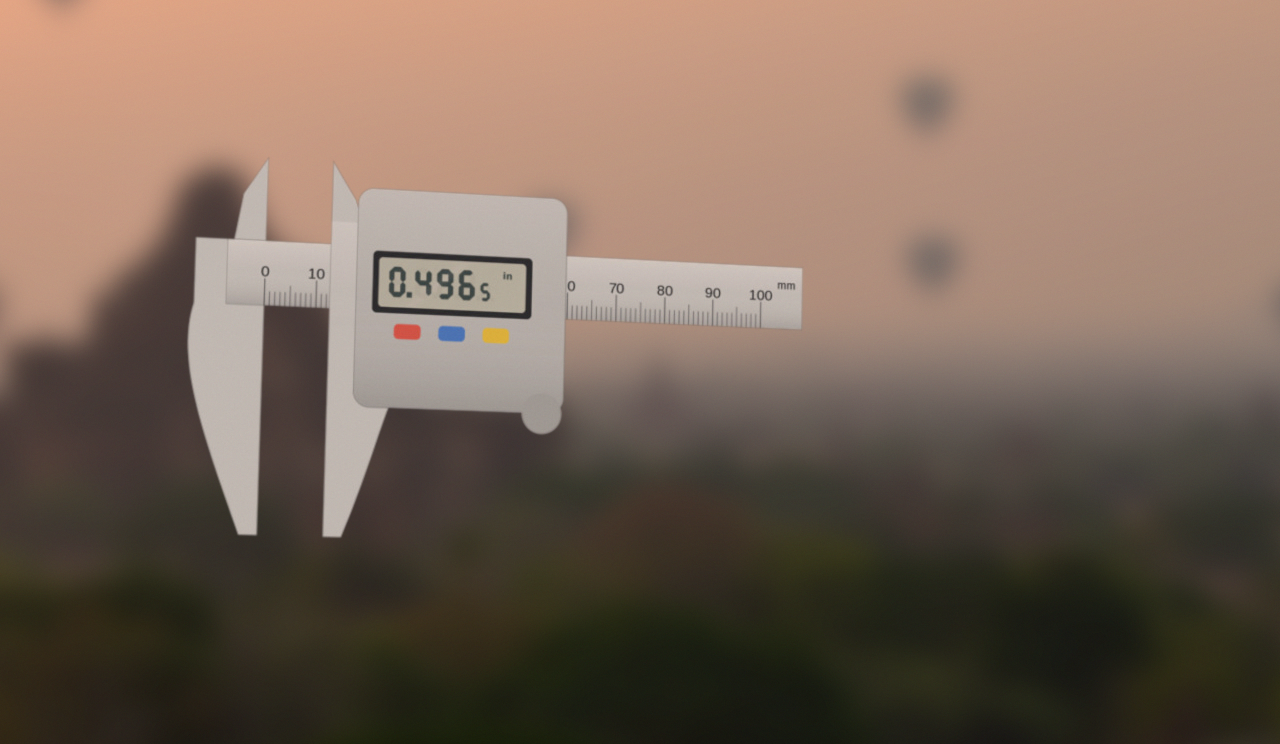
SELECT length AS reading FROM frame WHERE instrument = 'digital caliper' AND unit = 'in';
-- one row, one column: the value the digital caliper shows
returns 0.4965 in
